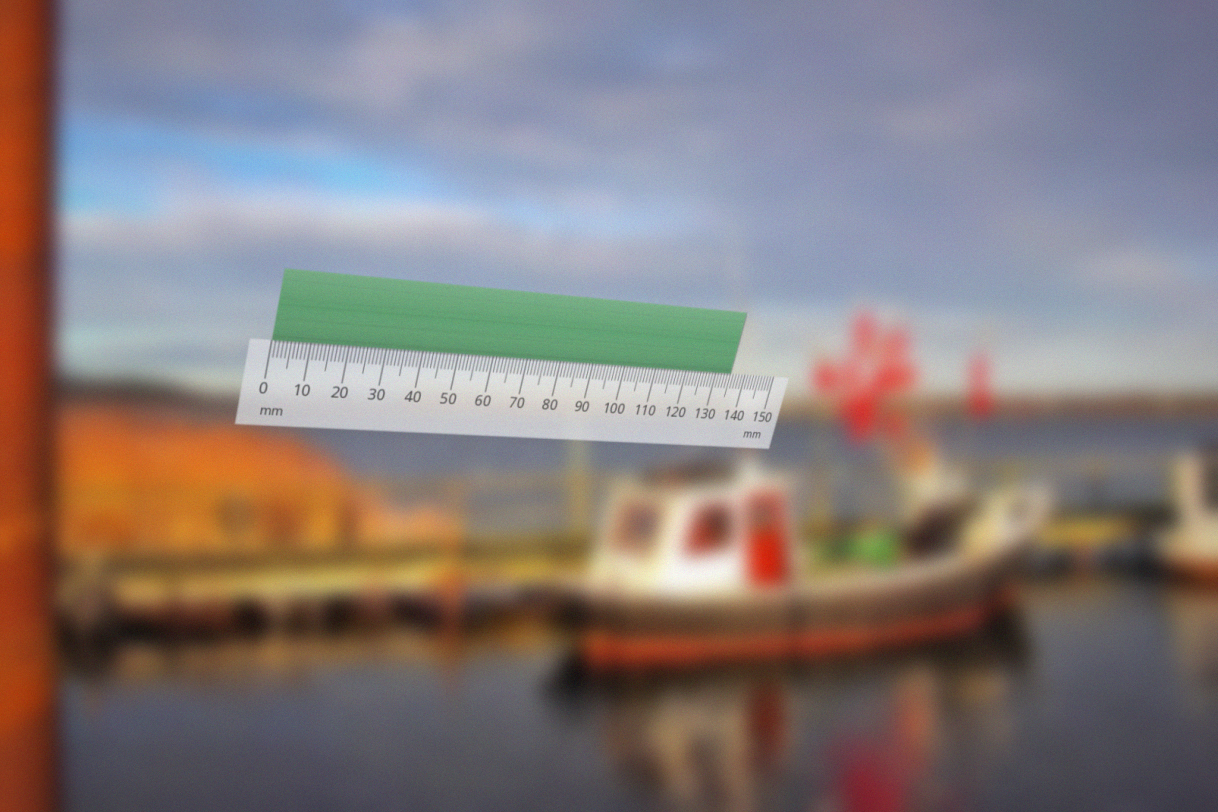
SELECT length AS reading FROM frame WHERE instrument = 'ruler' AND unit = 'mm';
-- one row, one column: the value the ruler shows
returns 135 mm
